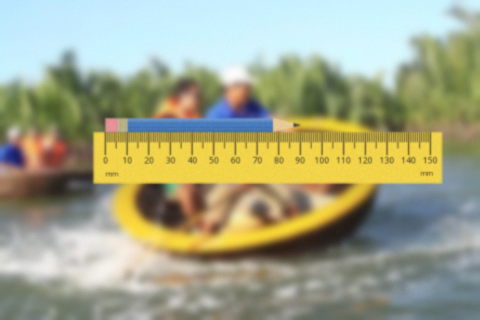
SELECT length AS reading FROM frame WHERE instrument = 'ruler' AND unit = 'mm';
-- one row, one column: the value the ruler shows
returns 90 mm
